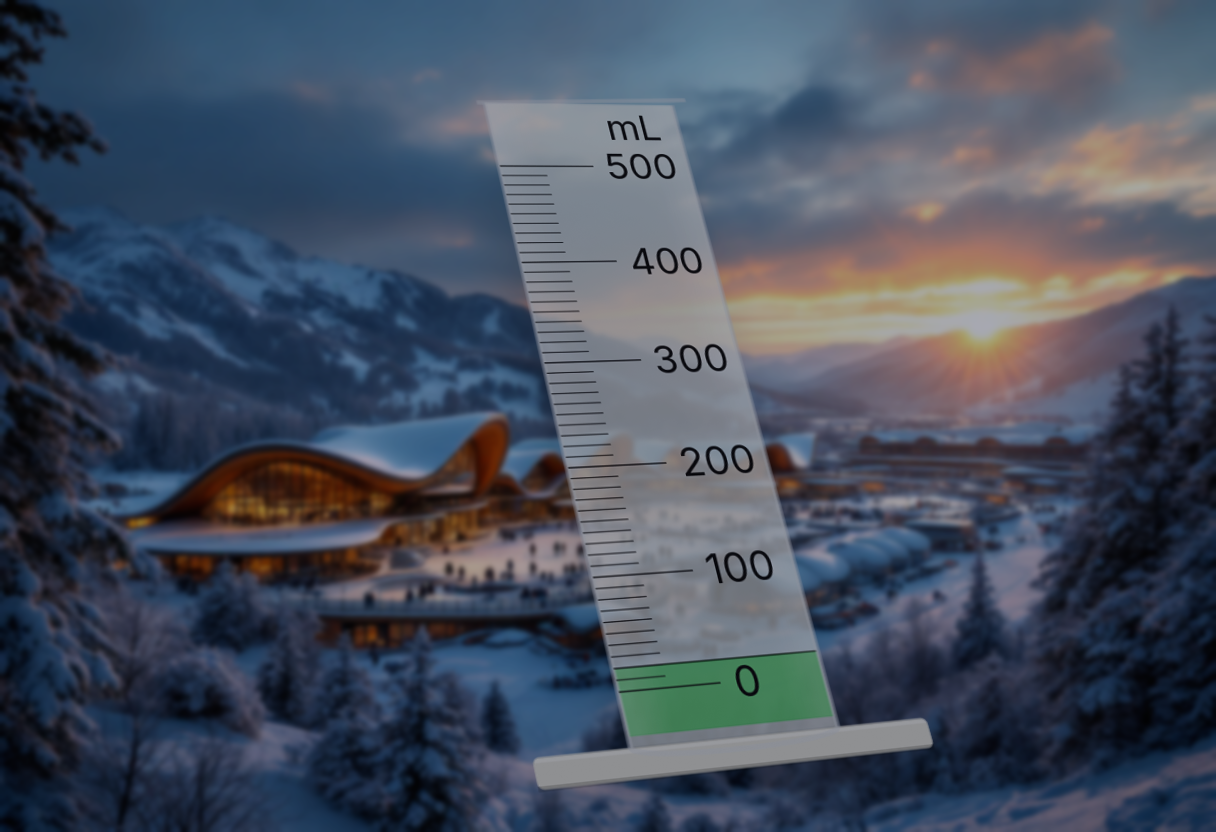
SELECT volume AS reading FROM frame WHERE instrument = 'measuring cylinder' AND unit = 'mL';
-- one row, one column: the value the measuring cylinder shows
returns 20 mL
